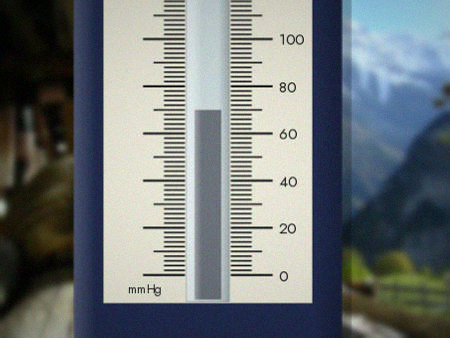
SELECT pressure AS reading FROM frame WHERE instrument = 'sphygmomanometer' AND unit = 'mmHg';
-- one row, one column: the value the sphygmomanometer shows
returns 70 mmHg
